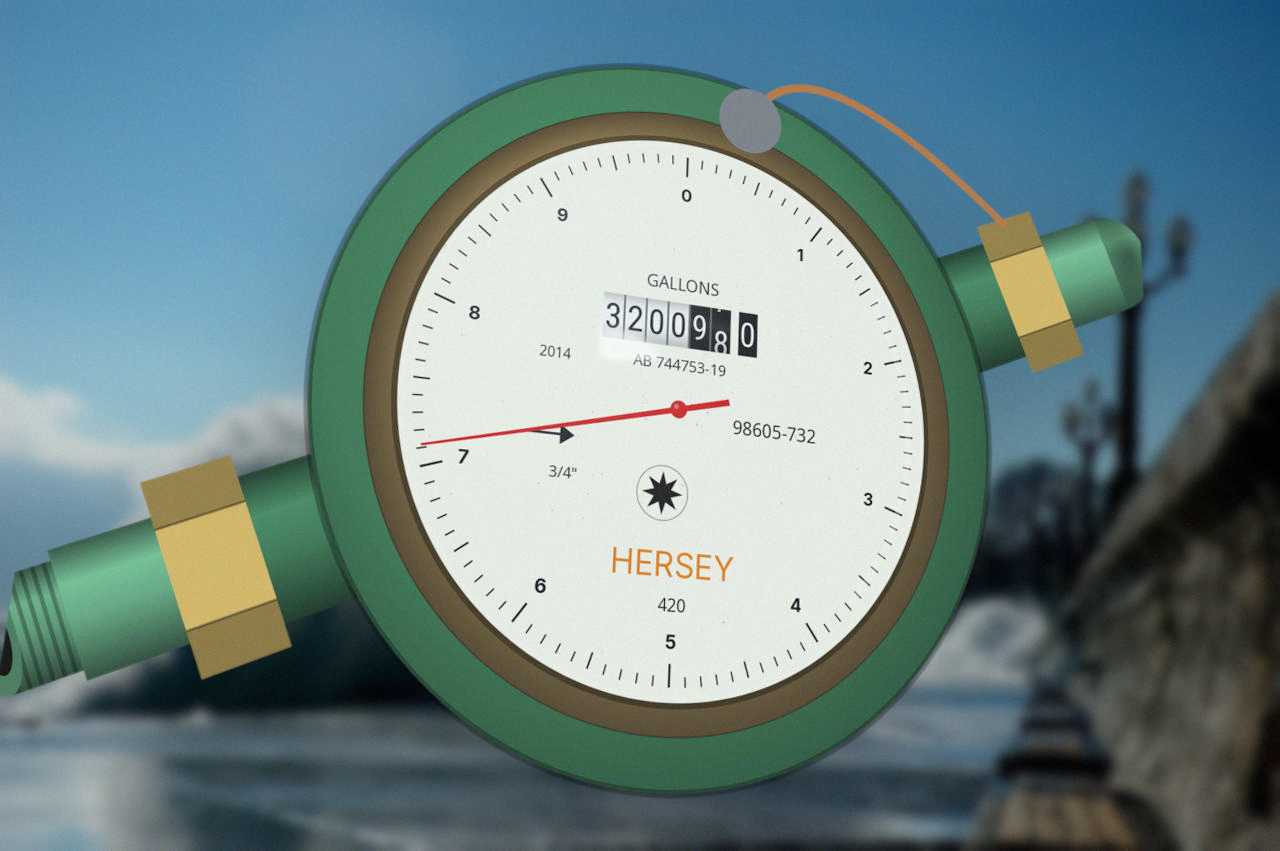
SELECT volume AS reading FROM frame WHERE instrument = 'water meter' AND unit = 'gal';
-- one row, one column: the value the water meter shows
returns 3200977.1 gal
